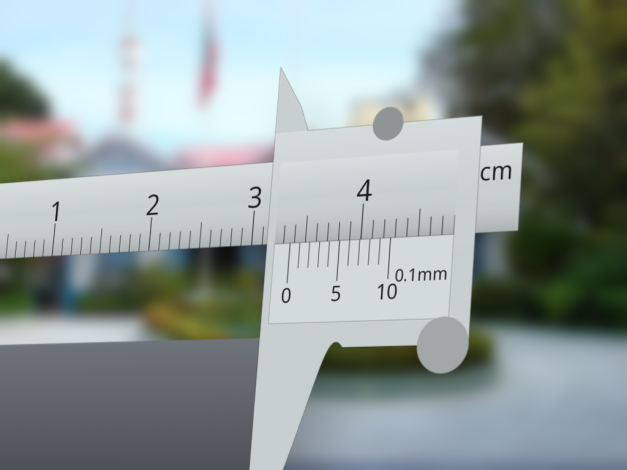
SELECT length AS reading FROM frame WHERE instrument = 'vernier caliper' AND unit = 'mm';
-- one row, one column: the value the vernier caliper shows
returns 33.6 mm
